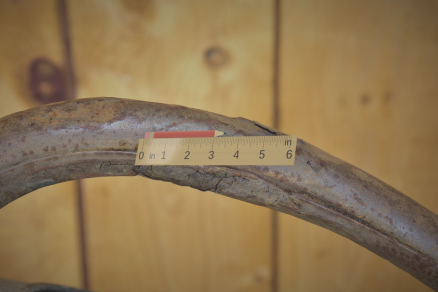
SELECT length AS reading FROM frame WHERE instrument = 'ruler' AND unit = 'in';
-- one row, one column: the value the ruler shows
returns 3.5 in
